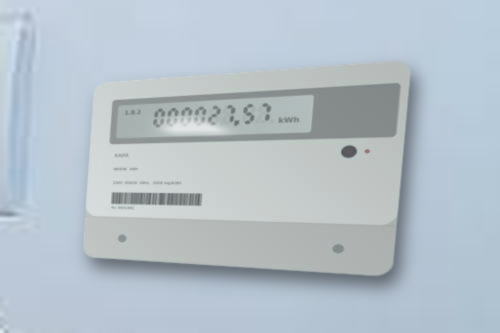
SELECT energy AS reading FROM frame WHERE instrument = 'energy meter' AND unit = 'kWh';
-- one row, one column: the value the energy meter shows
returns 27.57 kWh
